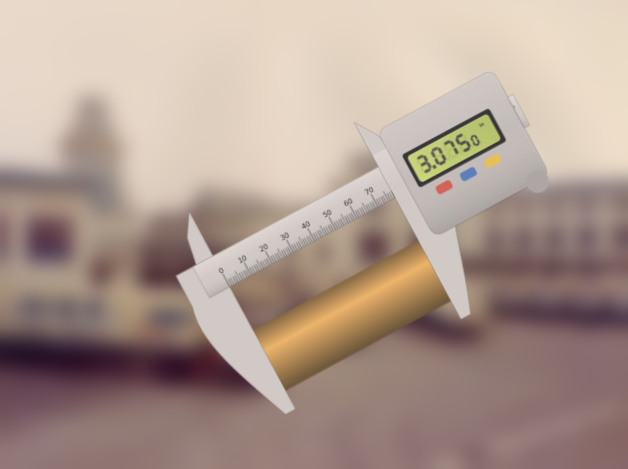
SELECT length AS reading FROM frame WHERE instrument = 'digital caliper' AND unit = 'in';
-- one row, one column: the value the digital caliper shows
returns 3.0750 in
